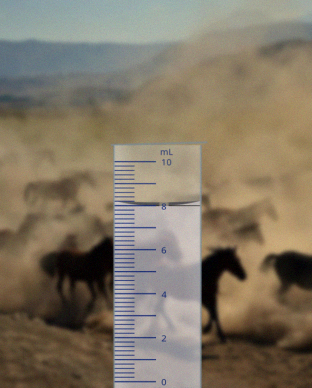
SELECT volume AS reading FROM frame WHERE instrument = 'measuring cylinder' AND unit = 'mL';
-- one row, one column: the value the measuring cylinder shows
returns 8 mL
